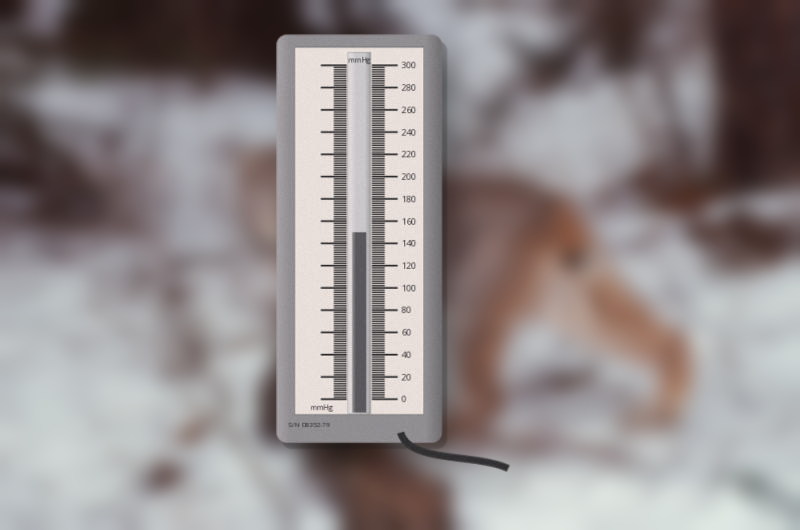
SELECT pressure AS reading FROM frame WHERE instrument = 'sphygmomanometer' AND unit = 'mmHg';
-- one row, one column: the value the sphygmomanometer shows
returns 150 mmHg
